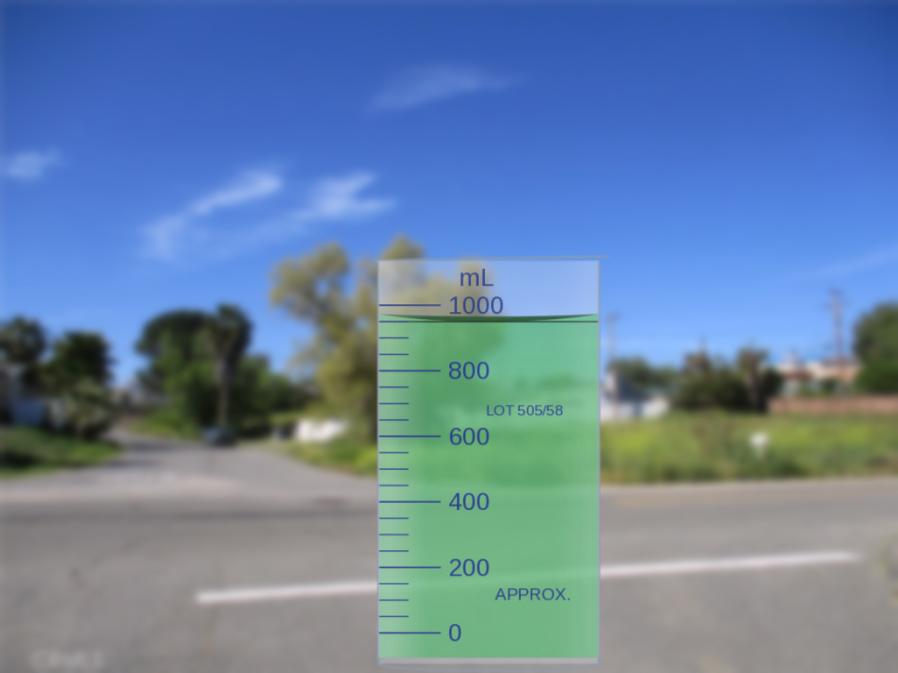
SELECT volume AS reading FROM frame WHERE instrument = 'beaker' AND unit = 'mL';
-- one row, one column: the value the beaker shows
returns 950 mL
